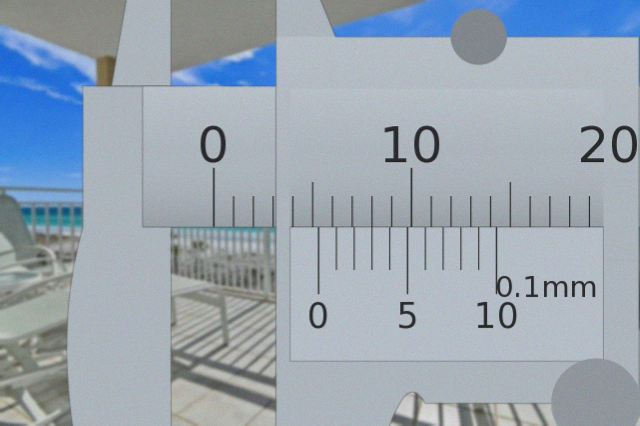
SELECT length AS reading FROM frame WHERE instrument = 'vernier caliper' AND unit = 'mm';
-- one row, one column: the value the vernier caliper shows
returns 5.3 mm
